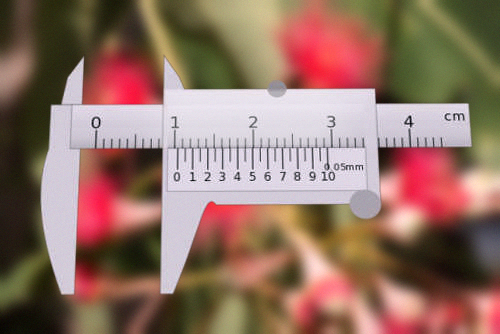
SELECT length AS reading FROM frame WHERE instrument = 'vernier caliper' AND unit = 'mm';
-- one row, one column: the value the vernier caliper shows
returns 10.4 mm
